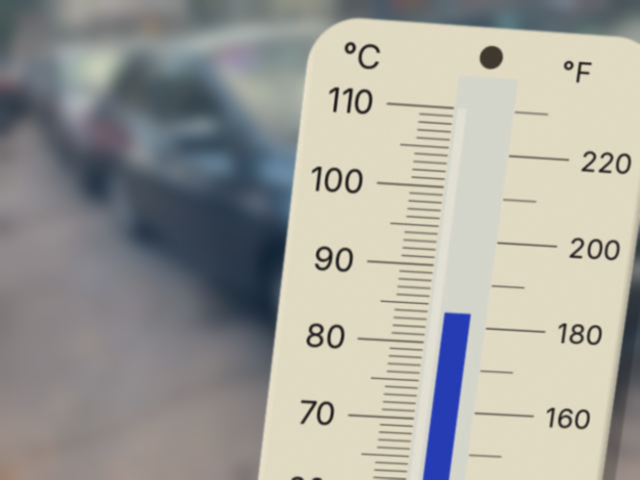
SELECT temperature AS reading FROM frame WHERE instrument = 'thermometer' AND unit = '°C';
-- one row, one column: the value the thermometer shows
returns 84 °C
